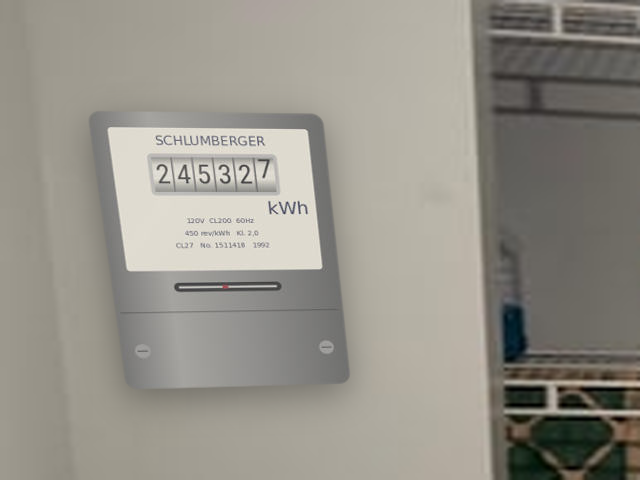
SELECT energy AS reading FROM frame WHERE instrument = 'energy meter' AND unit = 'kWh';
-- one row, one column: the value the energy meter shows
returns 245327 kWh
